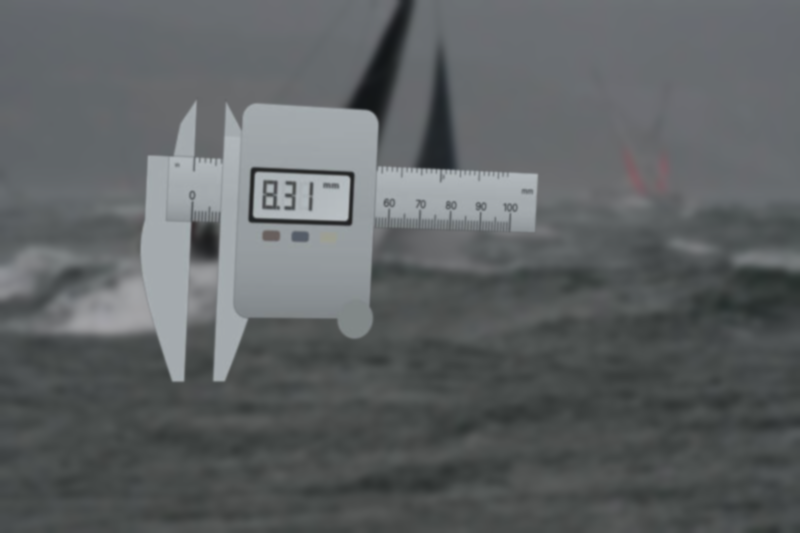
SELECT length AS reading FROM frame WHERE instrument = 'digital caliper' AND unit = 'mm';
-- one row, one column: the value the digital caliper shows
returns 8.31 mm
